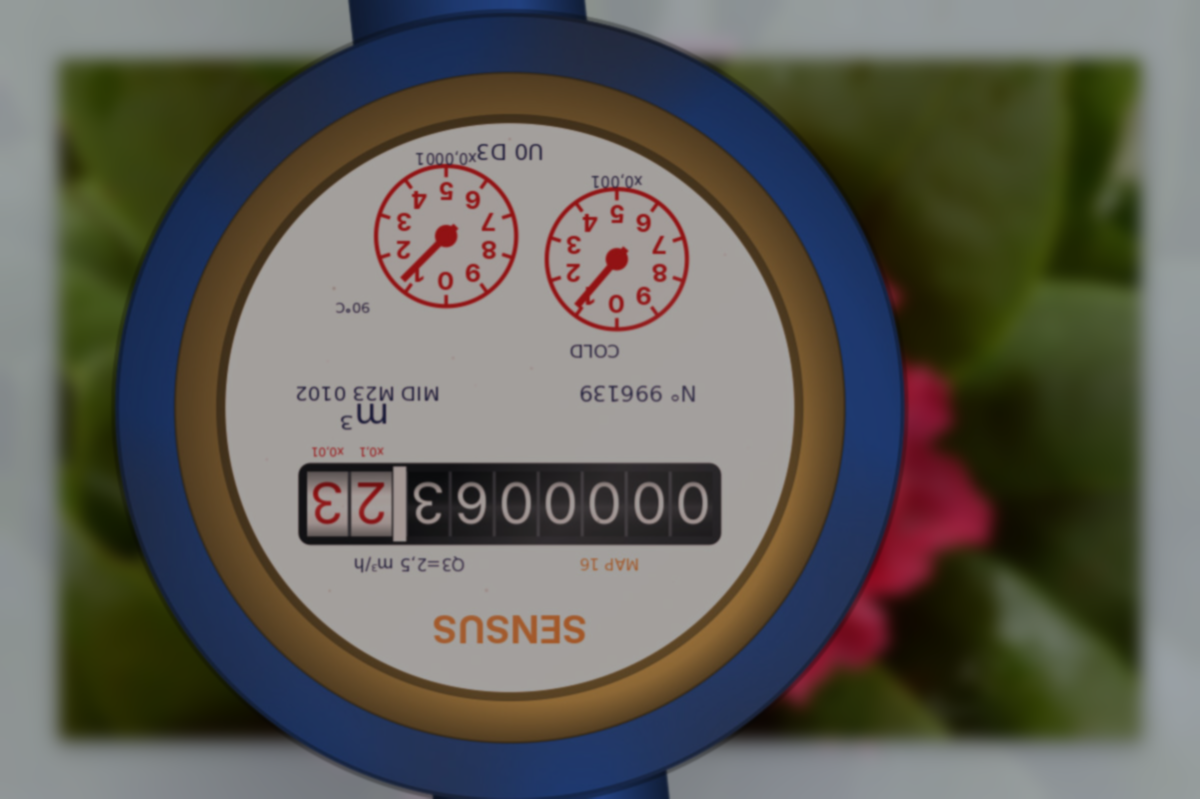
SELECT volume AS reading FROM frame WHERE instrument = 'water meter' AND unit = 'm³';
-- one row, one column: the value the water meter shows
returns 63.2311 m³
